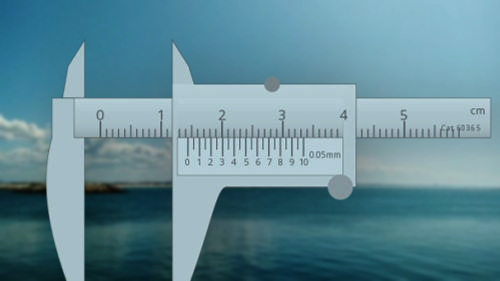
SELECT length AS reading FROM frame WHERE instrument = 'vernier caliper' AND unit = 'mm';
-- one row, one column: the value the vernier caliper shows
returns 14.4 mm
